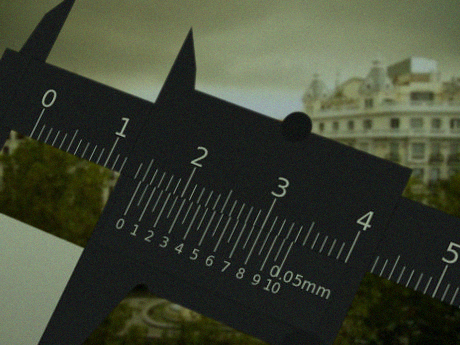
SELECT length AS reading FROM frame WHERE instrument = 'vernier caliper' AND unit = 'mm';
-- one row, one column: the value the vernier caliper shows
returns 14.8 mm
